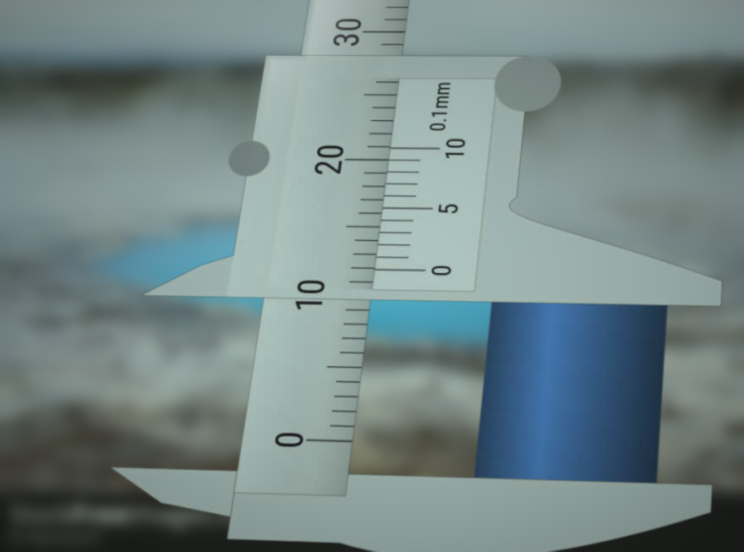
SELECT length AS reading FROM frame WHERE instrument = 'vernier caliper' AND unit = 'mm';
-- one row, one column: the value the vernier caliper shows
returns 11.9 mm
